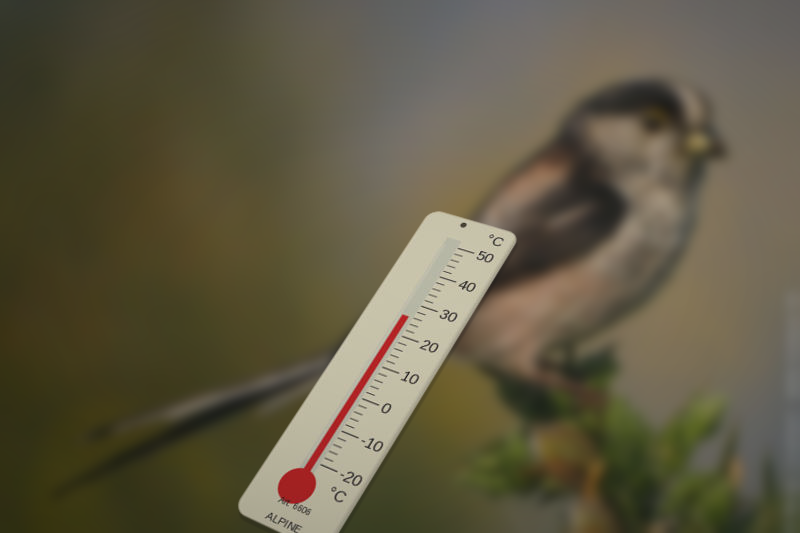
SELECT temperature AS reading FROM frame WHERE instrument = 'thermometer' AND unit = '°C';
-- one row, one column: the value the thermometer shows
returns 26 °C
